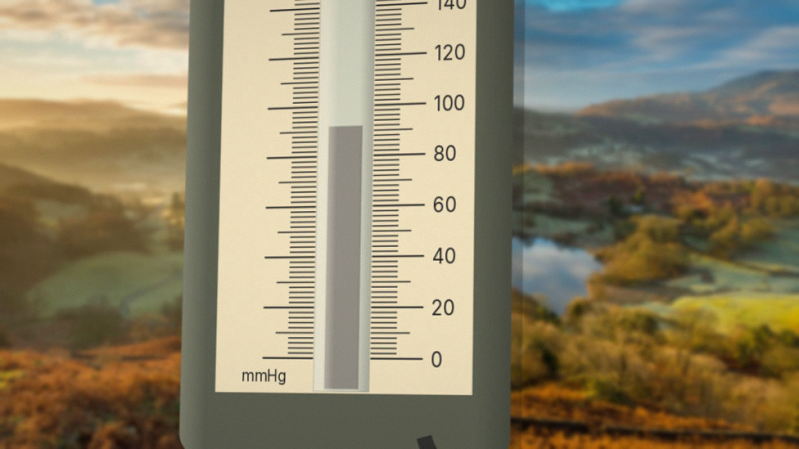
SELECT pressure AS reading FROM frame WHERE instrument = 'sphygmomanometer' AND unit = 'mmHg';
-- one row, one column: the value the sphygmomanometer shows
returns 92 mmHg
